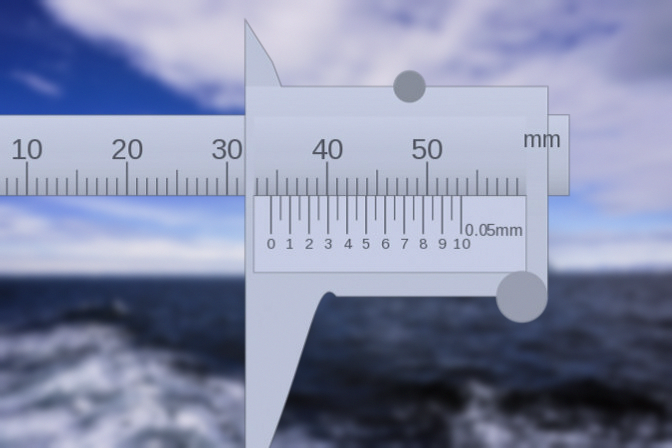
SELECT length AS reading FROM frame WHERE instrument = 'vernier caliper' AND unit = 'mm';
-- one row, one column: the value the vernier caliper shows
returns 34.4 mm
